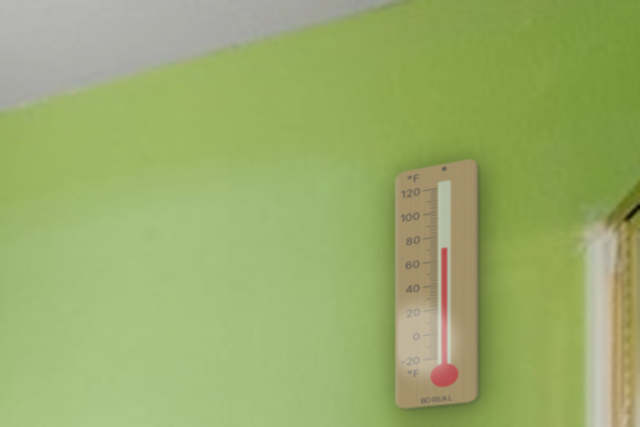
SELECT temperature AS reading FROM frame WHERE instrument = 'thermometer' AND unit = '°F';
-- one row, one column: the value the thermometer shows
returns 70 °F
